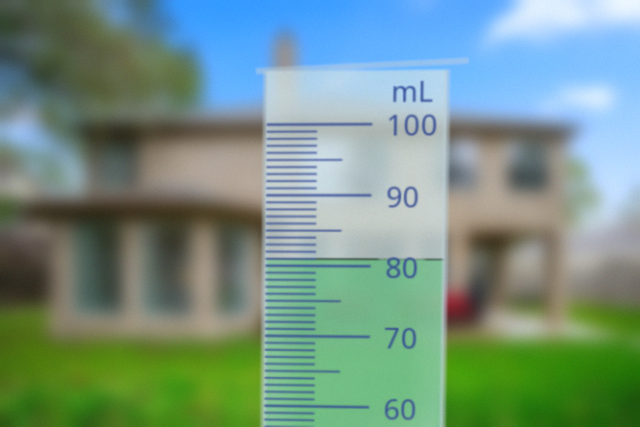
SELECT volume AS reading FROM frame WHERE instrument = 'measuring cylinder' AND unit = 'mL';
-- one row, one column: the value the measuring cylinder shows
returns 81 mL
